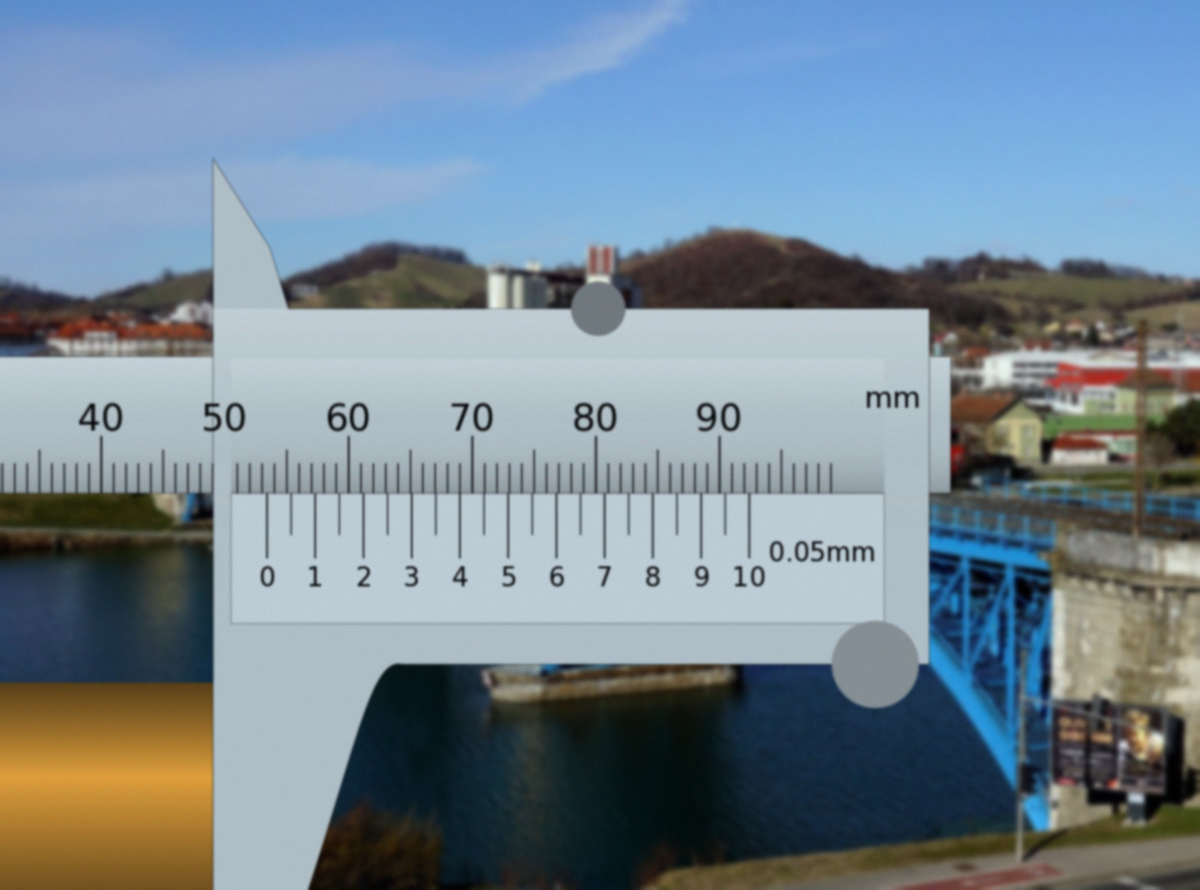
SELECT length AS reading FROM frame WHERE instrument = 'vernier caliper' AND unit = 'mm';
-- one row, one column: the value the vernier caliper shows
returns 53.4 mm
